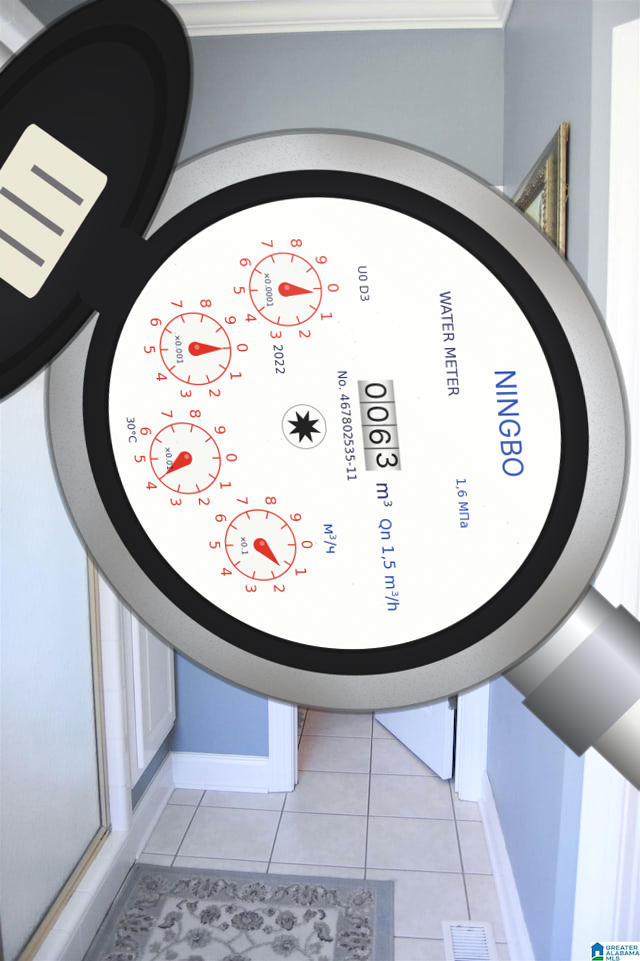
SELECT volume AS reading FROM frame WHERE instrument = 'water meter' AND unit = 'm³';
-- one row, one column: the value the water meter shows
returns 63.1400 m³
